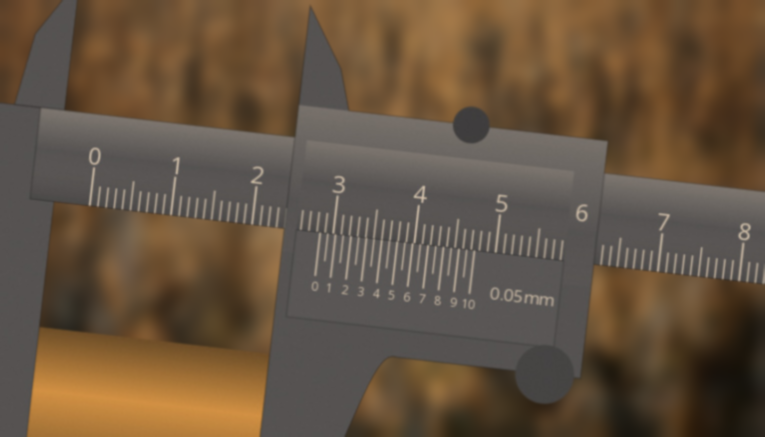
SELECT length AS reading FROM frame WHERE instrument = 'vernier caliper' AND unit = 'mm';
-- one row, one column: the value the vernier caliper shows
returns 28.4 mm
